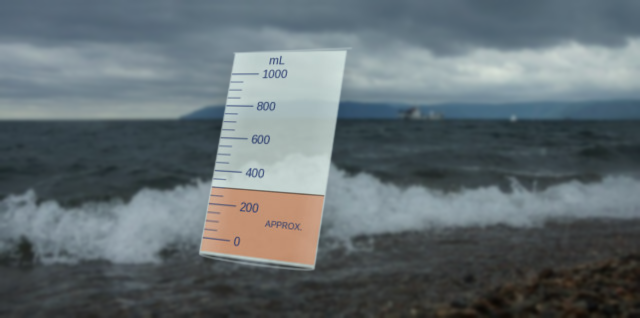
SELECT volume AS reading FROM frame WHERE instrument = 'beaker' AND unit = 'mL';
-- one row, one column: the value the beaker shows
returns 300 mL
